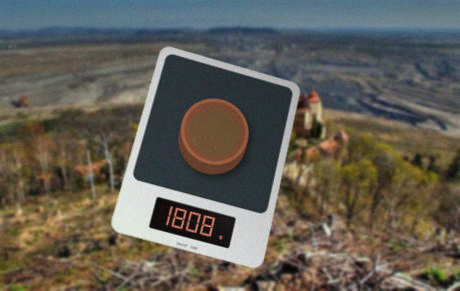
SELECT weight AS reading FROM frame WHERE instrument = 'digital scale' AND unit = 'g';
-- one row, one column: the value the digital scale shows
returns 1808 g
